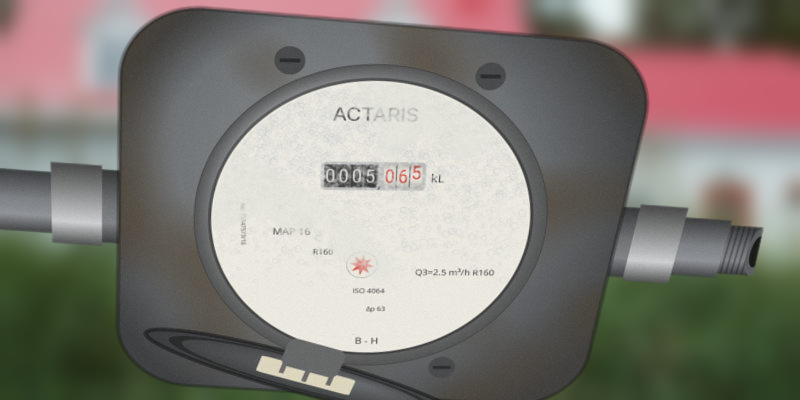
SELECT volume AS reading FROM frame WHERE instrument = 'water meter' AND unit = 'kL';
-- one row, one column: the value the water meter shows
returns 5.065 kL
